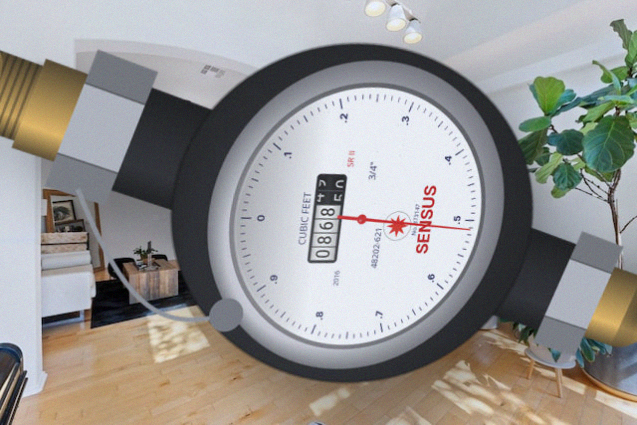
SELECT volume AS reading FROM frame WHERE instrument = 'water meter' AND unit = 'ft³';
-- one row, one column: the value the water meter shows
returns 86849.51 ft³
